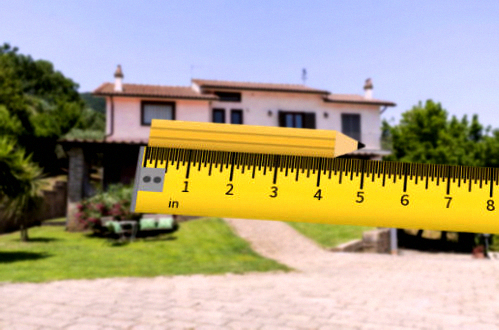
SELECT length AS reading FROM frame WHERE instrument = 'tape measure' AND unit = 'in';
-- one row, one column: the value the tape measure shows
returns 5 in
